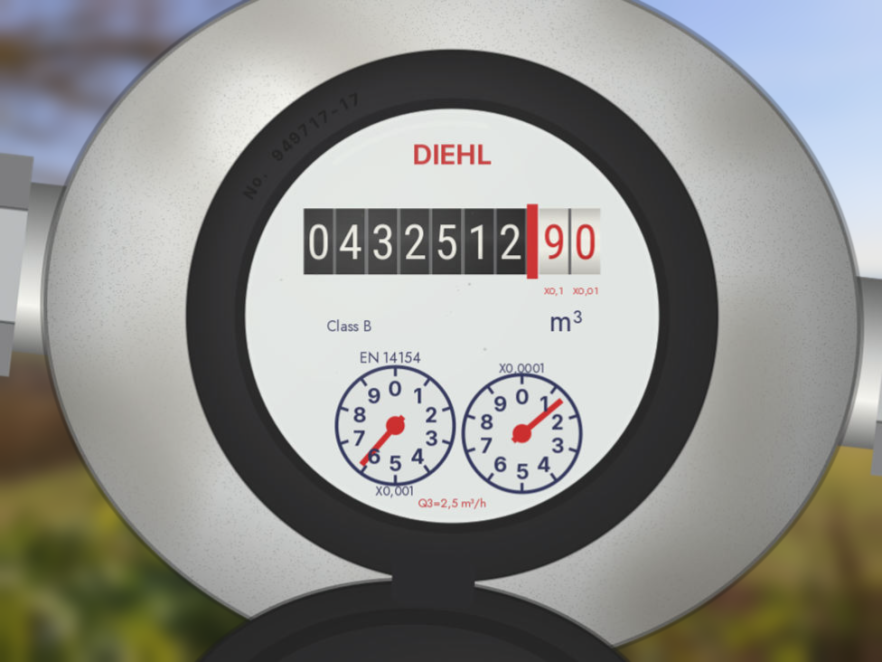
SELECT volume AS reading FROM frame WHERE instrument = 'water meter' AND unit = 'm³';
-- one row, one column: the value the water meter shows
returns 432512.9061 m³
